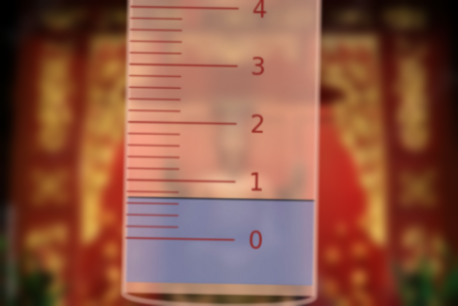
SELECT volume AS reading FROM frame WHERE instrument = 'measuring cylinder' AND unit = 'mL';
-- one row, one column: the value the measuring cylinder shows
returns 0.7 mL
